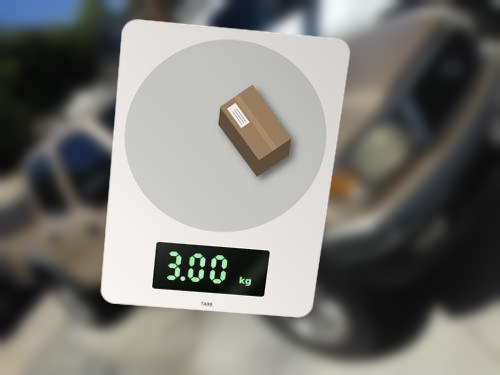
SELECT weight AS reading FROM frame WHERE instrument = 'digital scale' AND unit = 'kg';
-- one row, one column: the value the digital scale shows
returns 3.00 kg
